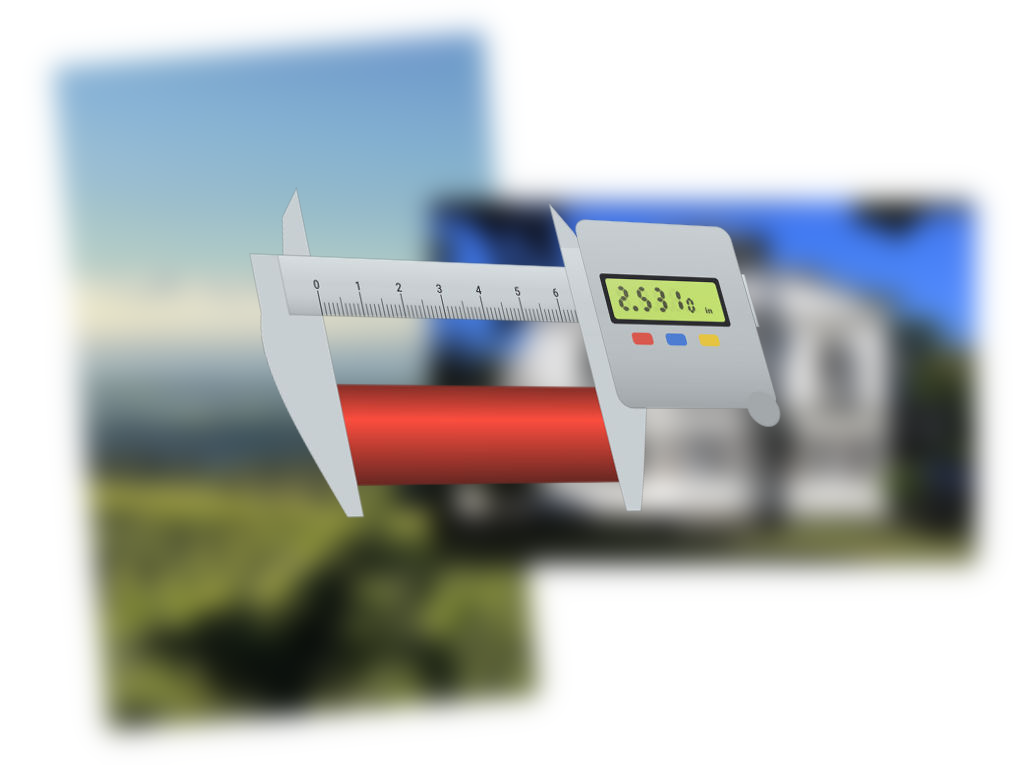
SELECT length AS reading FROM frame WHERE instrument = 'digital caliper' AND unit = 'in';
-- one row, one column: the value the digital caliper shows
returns 2.5310 in
